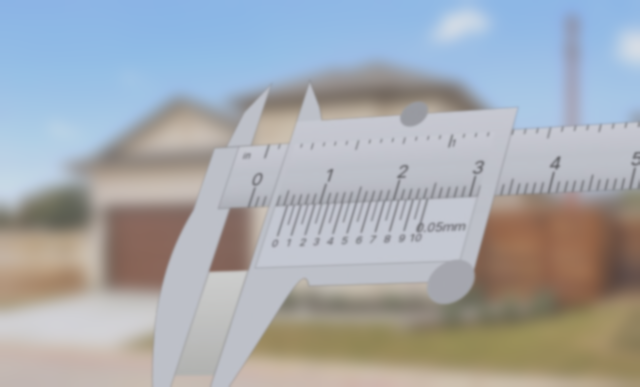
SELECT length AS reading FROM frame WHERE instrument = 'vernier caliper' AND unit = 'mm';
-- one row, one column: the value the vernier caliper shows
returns 5.5 mm
